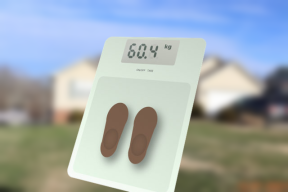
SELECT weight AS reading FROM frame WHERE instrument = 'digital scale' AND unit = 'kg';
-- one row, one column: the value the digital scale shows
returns 60.4 kg
